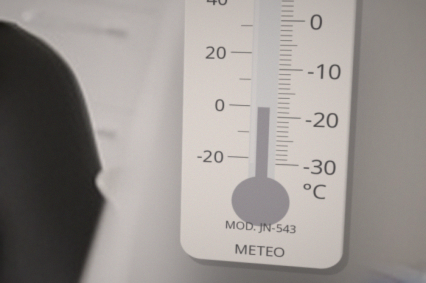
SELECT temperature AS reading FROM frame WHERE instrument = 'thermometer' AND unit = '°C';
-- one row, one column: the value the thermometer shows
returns -18 °C
